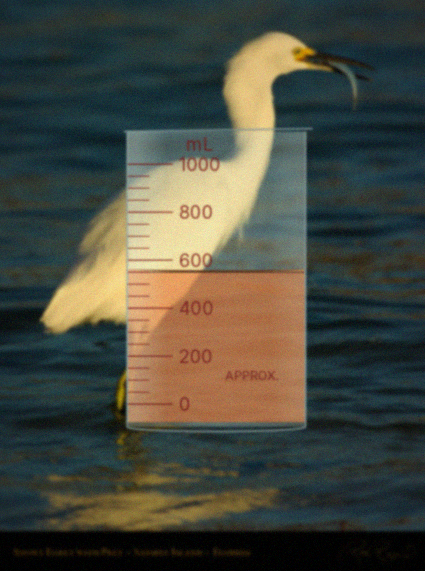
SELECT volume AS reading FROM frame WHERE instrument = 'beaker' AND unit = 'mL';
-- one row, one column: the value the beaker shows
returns 550 mL
